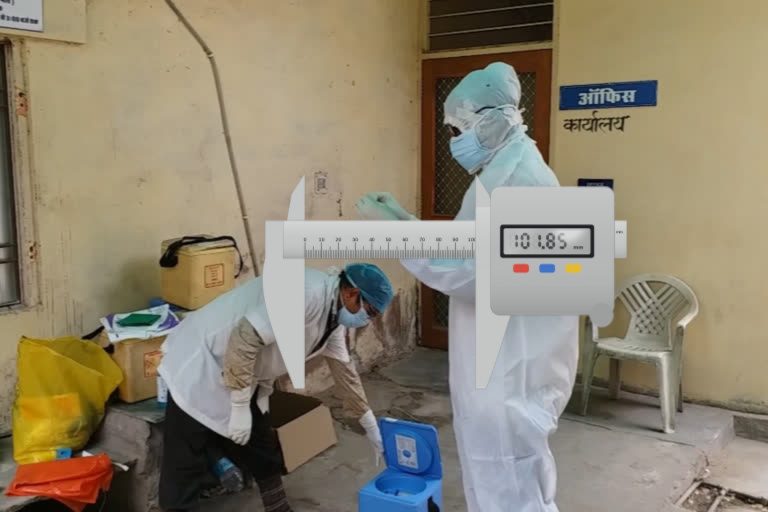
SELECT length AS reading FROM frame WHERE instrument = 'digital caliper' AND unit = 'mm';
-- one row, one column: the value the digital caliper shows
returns 101.85 mm
